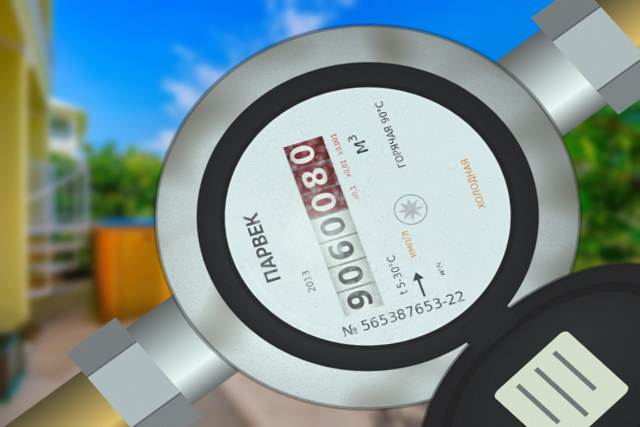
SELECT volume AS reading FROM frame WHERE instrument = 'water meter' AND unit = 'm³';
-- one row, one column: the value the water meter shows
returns 9060.080 m³
